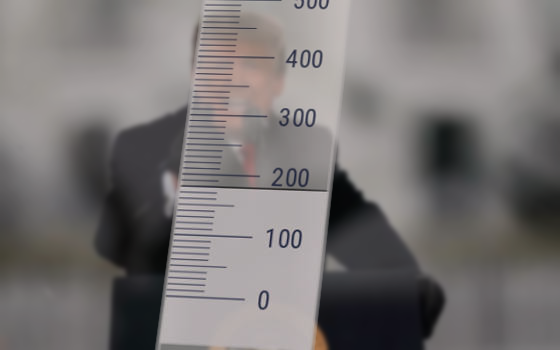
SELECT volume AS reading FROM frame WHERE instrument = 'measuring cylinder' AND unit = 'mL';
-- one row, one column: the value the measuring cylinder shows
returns 180 mL
